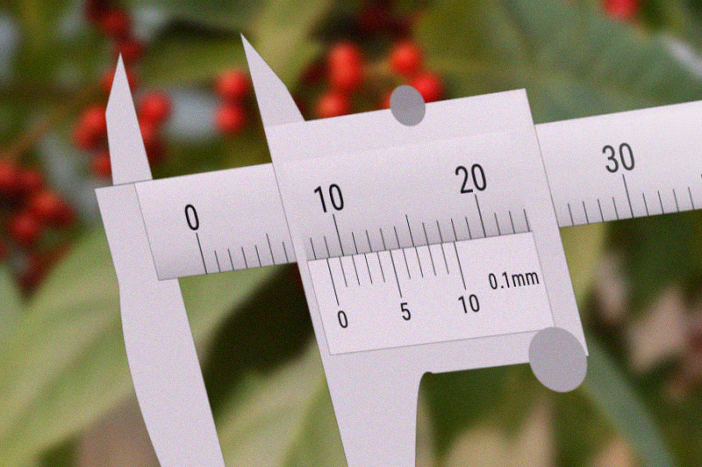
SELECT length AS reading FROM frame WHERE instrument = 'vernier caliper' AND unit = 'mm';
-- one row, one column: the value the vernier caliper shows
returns 8.8 mm
